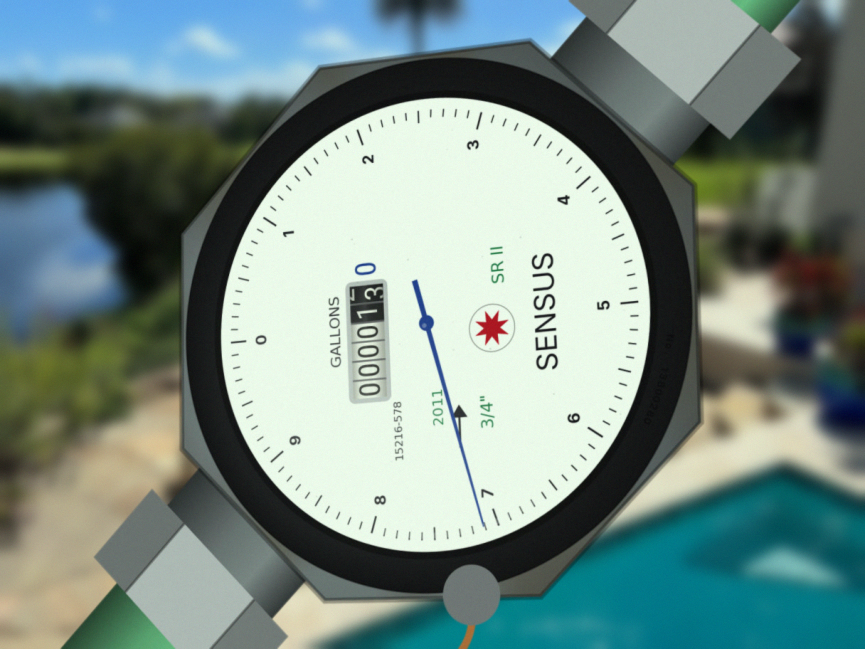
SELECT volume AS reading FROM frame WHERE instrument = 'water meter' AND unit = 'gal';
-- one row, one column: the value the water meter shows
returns 127.1 gal
